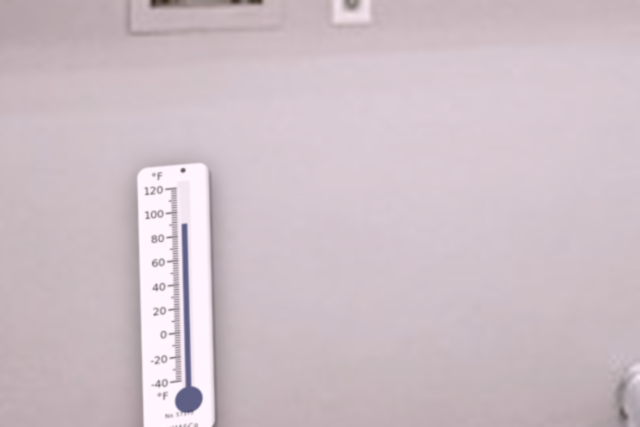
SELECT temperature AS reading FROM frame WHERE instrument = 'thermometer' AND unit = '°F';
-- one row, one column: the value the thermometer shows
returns 90 °F
